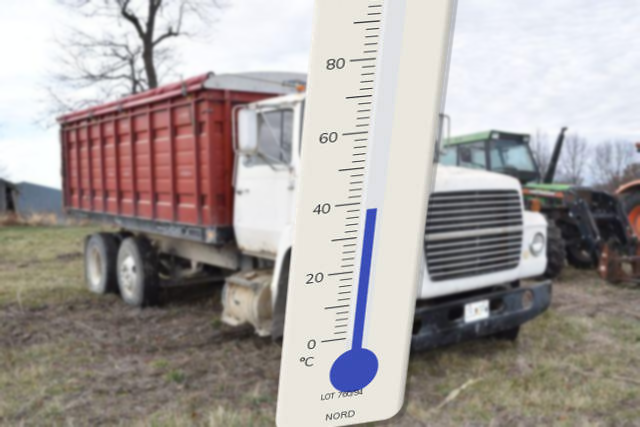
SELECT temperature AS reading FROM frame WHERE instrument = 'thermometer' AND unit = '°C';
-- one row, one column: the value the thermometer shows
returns 38 °C
